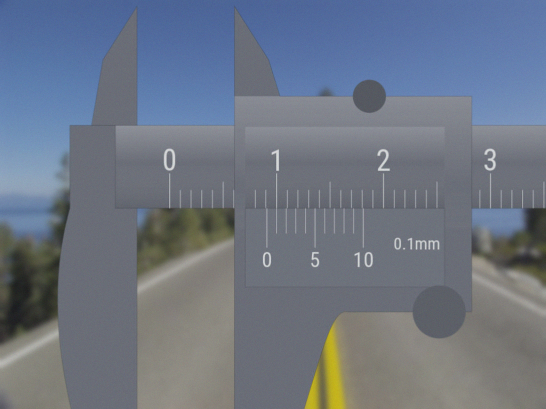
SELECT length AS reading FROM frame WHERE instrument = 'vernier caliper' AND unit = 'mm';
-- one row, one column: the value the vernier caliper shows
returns 9.1 mm
